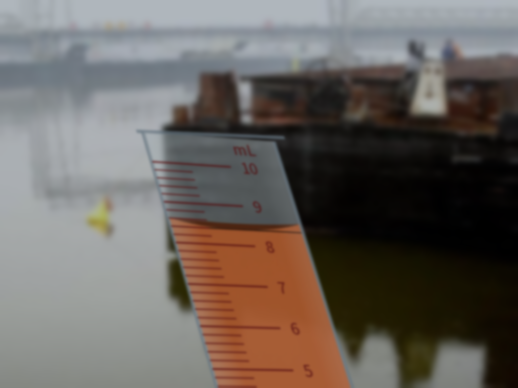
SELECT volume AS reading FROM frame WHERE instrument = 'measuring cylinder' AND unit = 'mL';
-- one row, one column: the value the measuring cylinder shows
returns 8.4 mL
